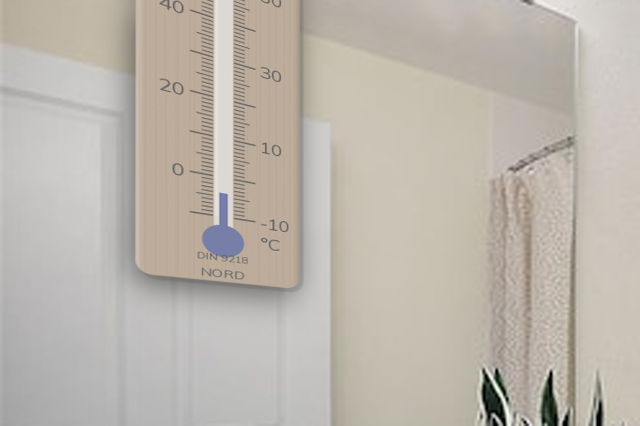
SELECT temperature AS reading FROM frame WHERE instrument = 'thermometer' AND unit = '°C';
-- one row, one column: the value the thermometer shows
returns -4 °C
